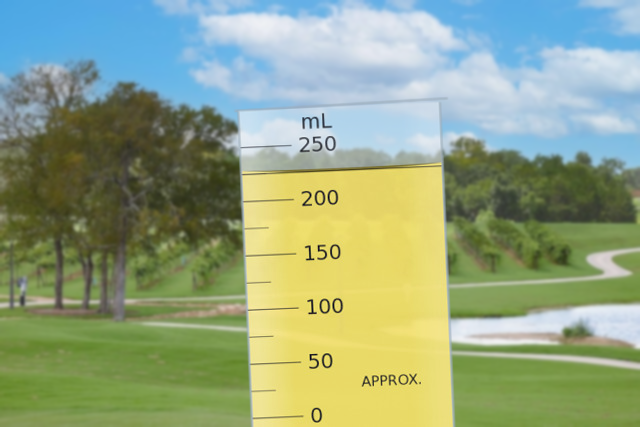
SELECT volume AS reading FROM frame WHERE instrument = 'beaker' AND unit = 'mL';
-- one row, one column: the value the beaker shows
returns 225 mL
